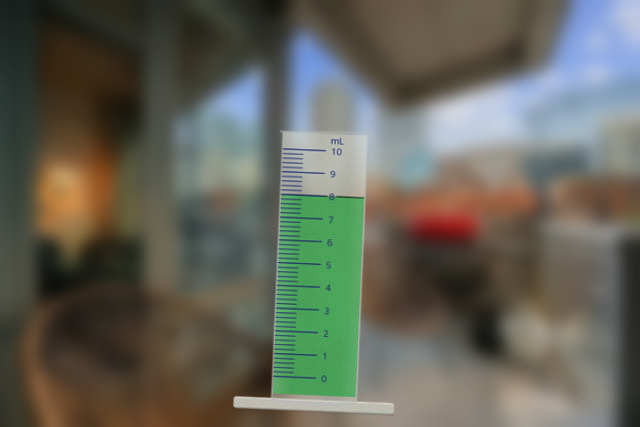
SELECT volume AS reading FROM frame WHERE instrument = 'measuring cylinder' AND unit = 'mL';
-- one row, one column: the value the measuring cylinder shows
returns 8 mL
